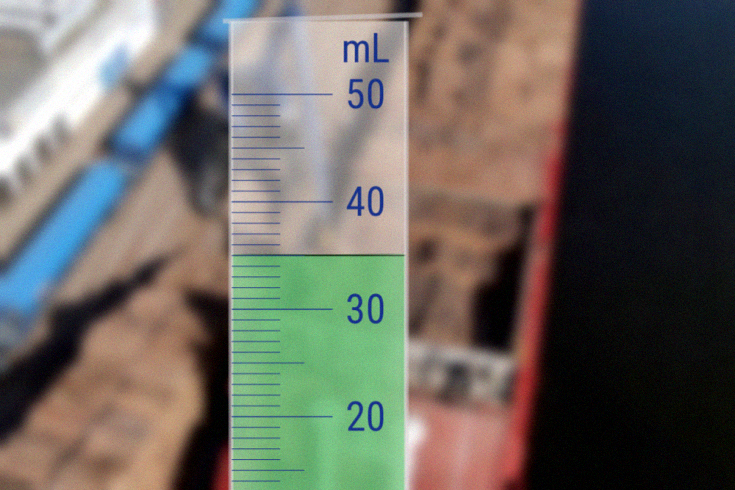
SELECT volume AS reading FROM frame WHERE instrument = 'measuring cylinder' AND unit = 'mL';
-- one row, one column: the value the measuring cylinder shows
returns 35 mL
